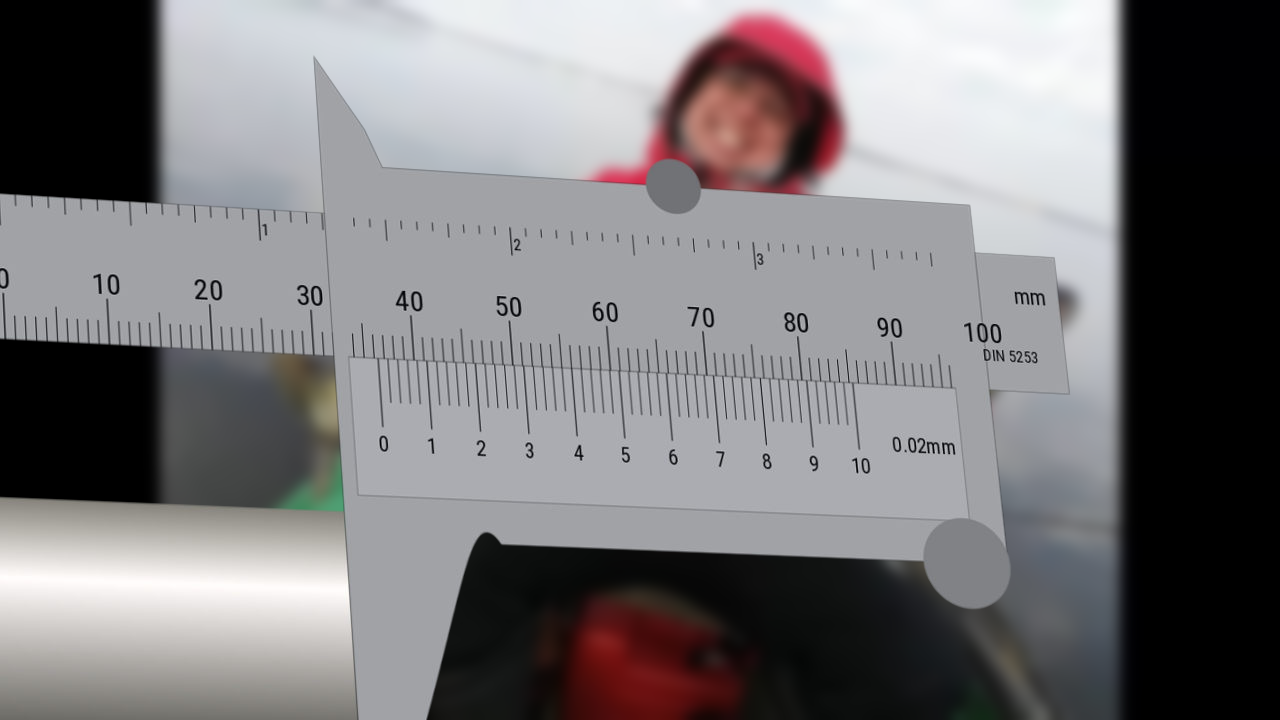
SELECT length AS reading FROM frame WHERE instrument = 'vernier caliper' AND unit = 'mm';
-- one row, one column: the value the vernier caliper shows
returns 36.4 mm
